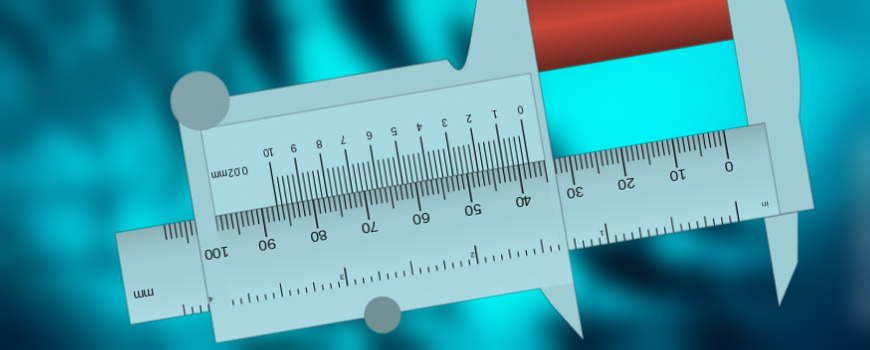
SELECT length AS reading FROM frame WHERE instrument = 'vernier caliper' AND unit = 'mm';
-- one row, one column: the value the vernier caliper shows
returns 38.0 mm
